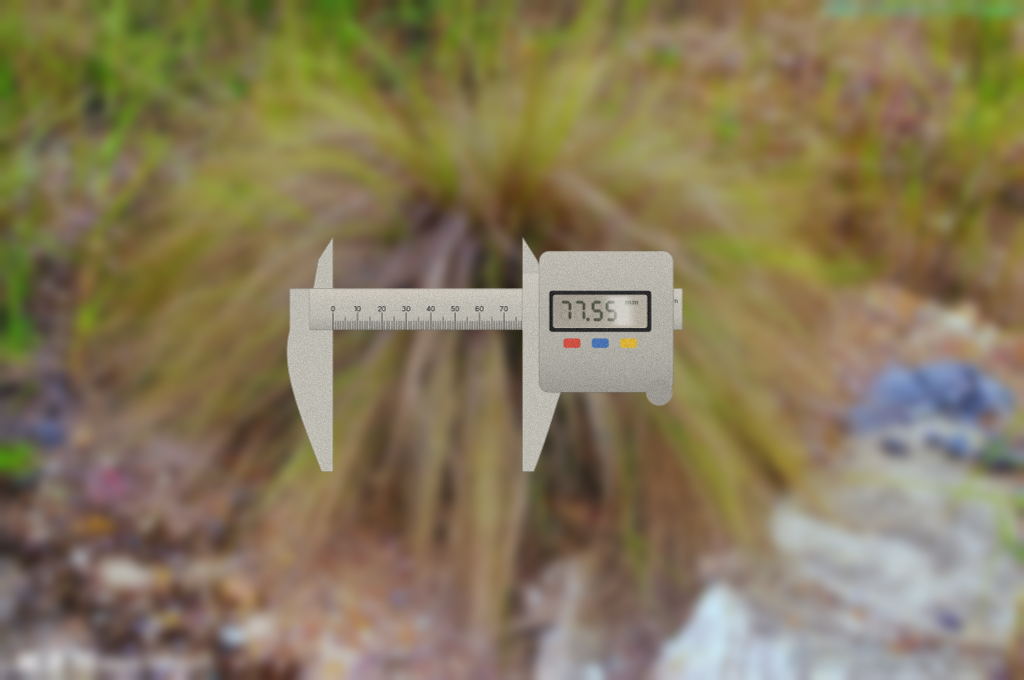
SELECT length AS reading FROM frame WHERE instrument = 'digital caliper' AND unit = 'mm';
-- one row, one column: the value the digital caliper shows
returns 77.55 mm
